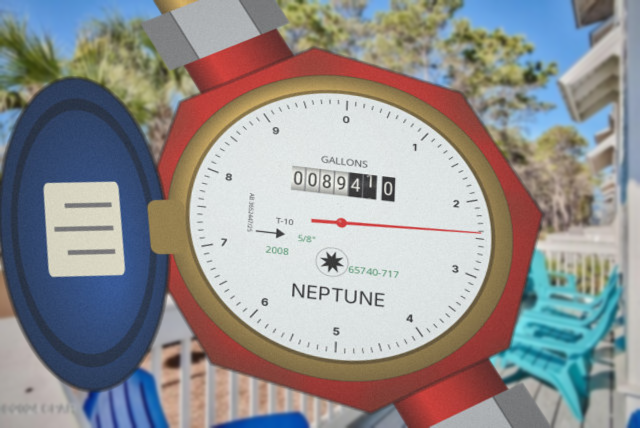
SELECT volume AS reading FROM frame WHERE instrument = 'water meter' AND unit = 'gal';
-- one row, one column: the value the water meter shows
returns 89412.4 gal
